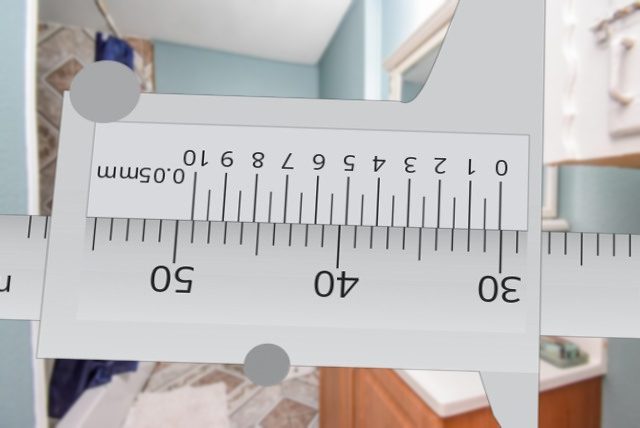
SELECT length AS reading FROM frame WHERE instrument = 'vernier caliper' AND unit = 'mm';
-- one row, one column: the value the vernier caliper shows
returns 30.1 mm
